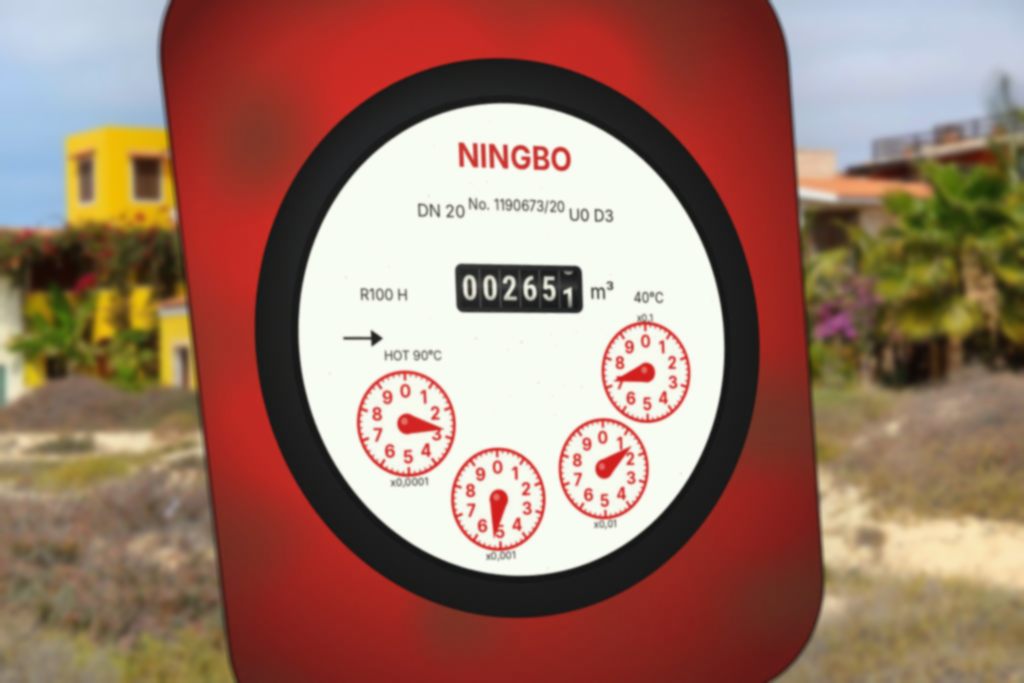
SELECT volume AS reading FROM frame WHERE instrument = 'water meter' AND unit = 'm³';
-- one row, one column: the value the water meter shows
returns 2650.7152 m³
